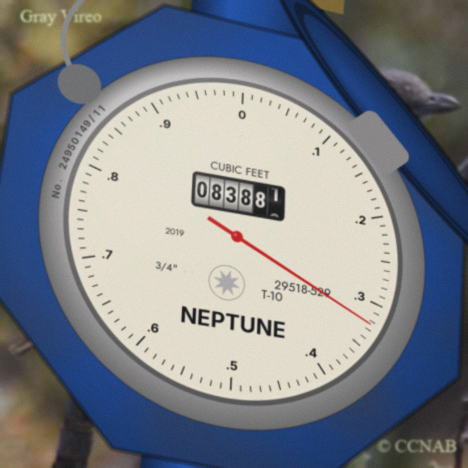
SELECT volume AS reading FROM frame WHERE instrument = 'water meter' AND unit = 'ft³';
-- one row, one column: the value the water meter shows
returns 83881.32 ft³
